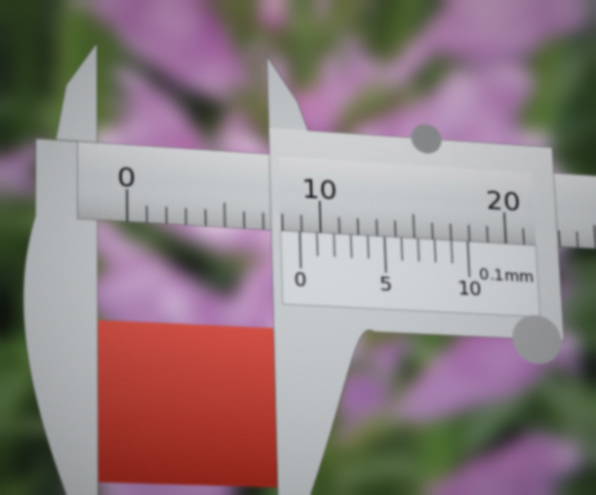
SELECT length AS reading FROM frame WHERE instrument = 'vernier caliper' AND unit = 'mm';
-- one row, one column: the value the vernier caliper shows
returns 8.9 mm
